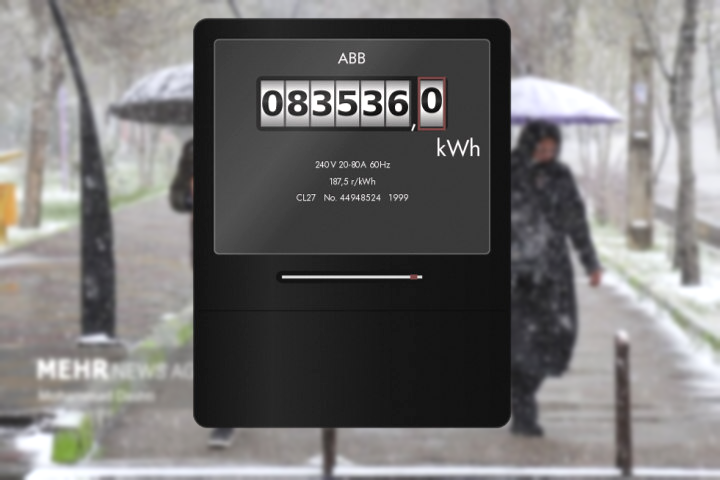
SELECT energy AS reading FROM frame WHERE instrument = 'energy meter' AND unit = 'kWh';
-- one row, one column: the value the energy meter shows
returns 83536.0 kWh
